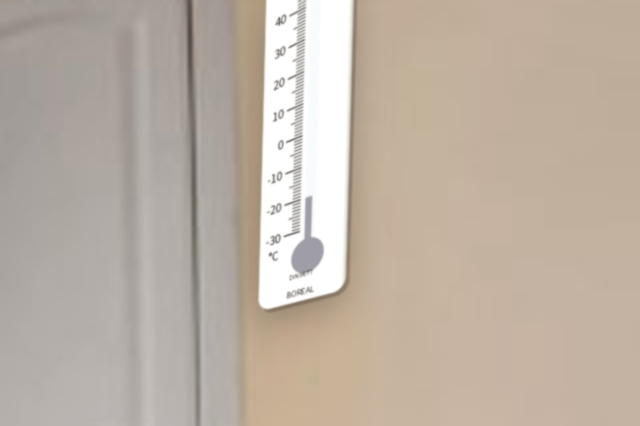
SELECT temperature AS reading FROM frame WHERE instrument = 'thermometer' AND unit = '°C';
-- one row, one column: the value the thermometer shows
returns -20 °C
